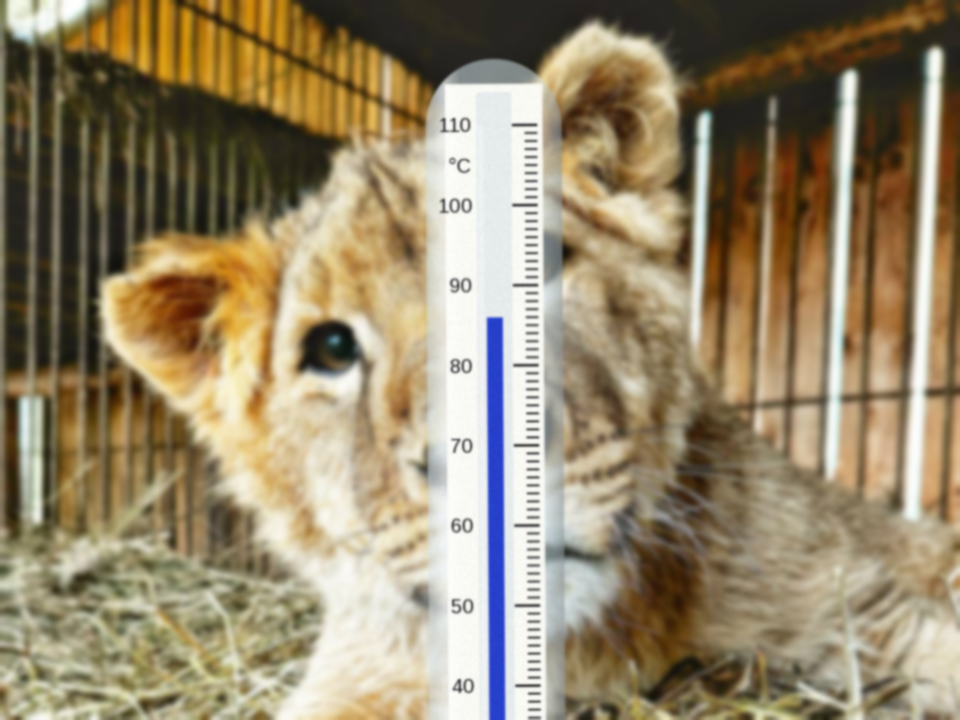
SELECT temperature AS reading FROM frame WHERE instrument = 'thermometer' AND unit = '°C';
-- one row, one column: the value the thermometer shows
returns 86 °C
